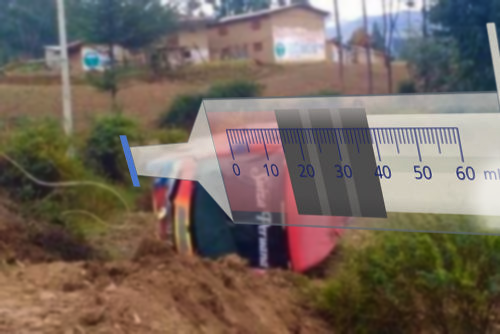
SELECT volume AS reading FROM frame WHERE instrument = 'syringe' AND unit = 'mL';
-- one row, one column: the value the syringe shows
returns 15 mL
